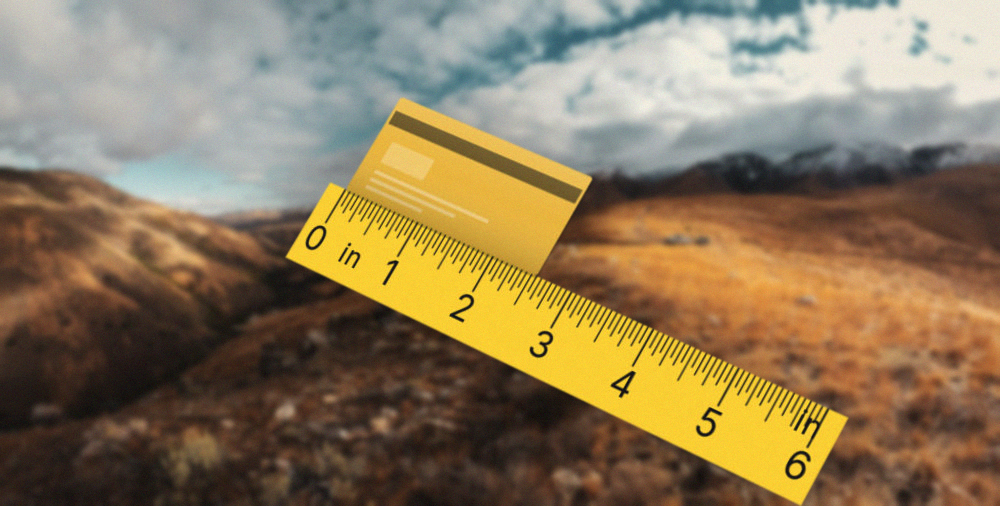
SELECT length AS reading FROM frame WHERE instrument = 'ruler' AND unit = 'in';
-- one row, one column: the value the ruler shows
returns 2.5625 in
